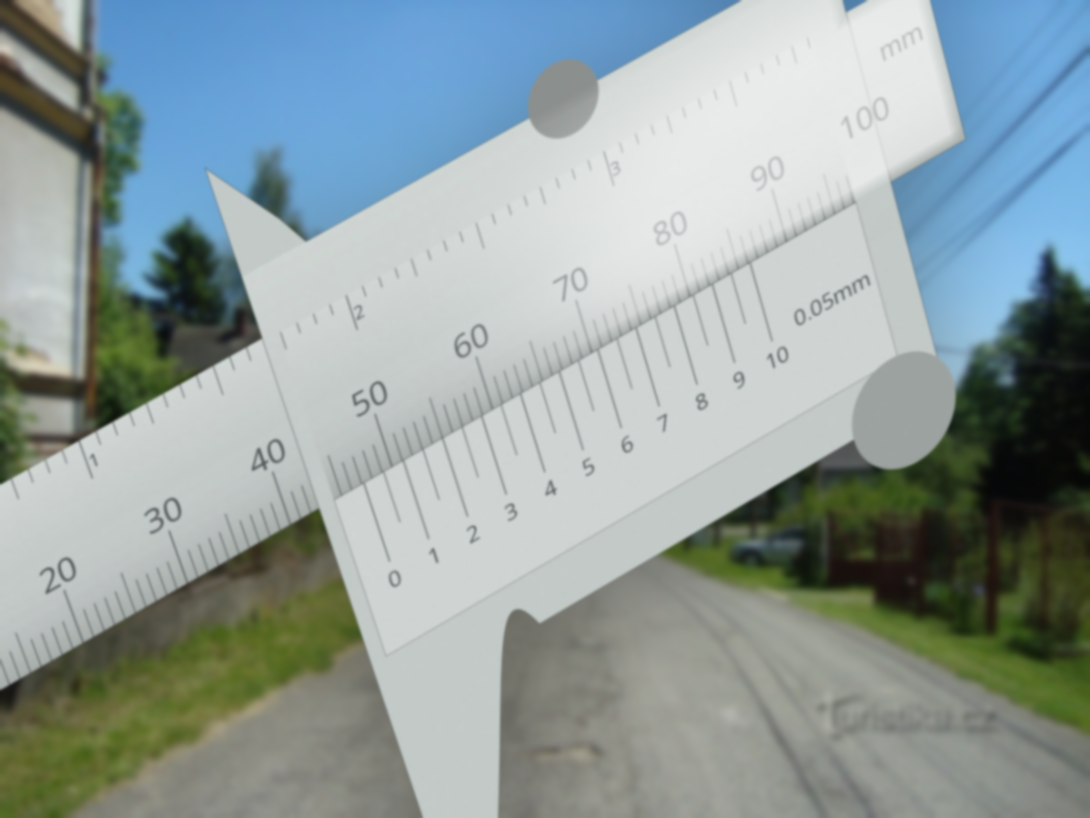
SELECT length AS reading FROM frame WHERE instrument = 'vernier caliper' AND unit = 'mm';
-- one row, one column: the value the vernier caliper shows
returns 47.2 mm
